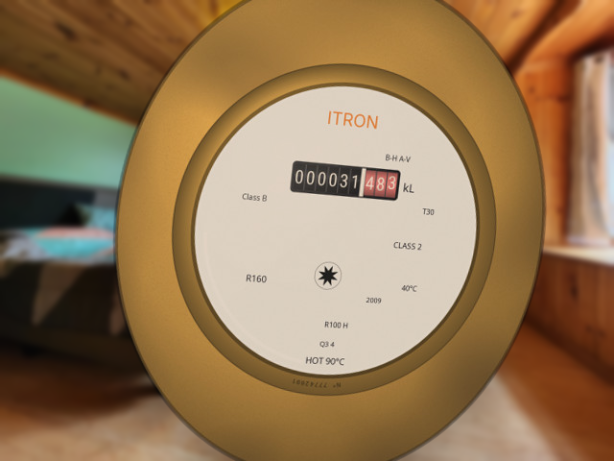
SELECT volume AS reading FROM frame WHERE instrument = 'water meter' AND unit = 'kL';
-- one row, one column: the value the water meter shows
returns 31.483 kL
